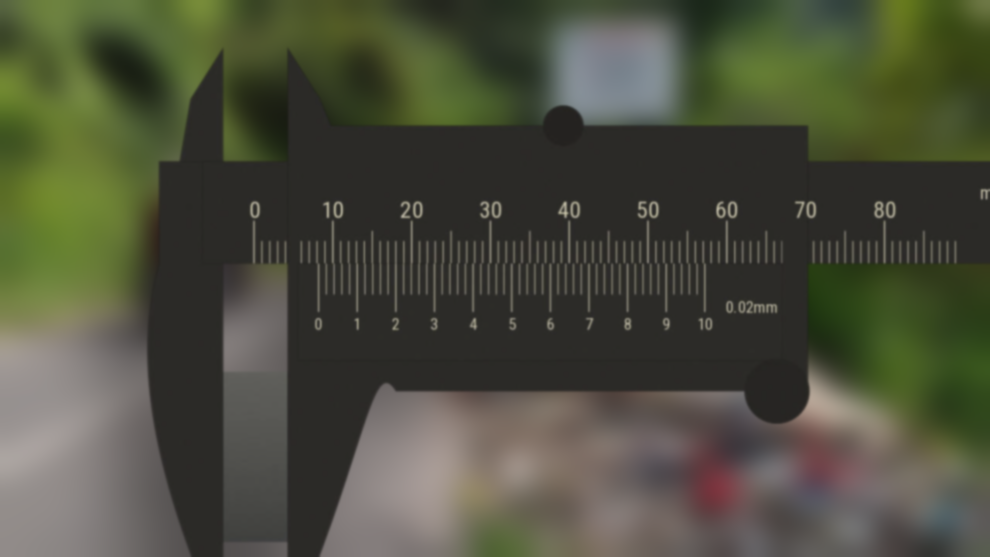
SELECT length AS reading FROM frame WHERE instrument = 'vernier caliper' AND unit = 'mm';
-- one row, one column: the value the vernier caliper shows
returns 8.2 mm
